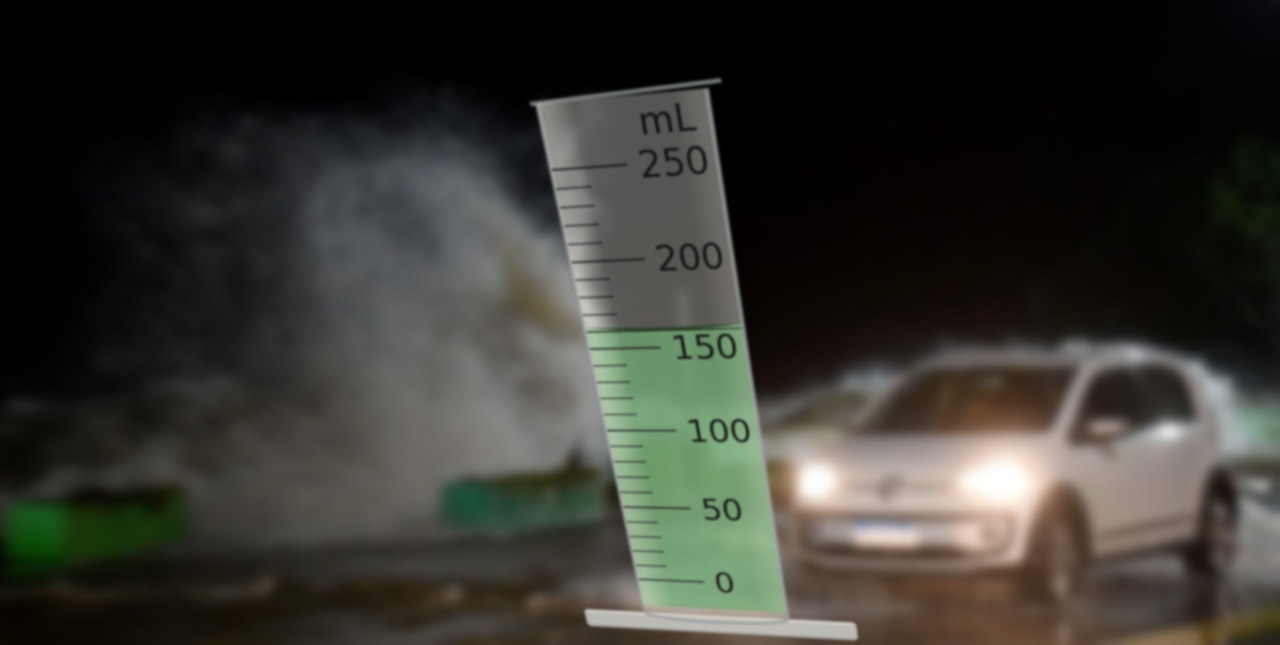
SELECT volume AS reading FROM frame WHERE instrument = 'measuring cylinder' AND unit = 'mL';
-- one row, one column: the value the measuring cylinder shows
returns 160 mL
